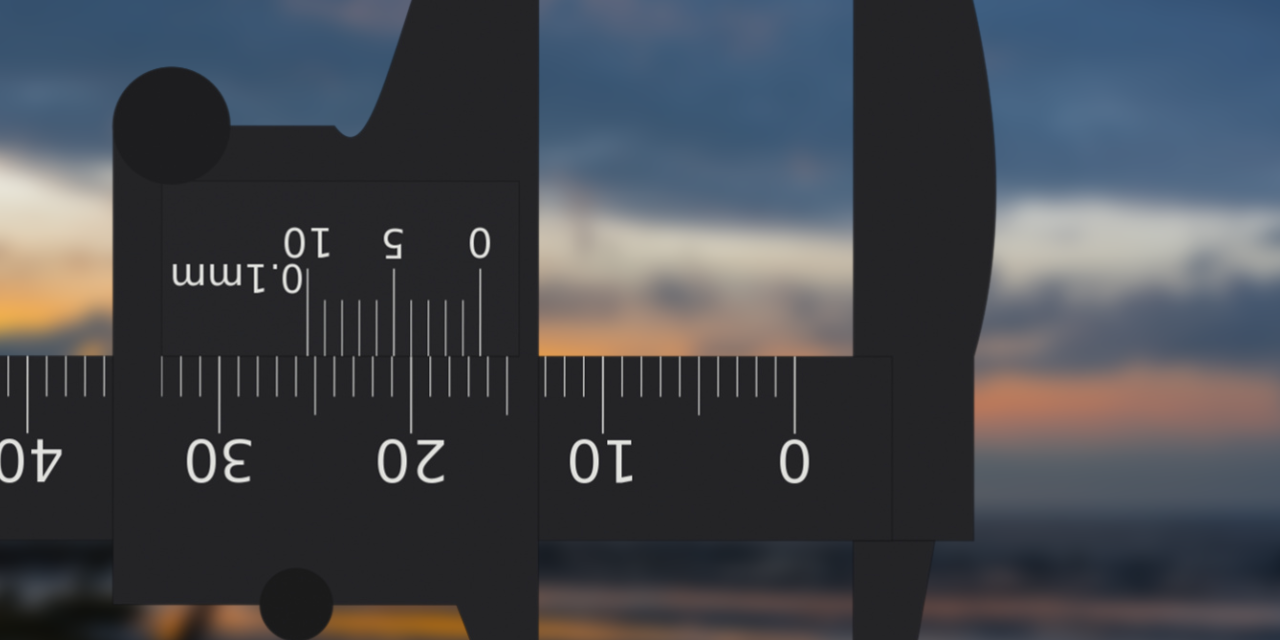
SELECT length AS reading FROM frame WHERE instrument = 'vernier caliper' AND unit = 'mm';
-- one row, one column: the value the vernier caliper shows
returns 16.4 mm
